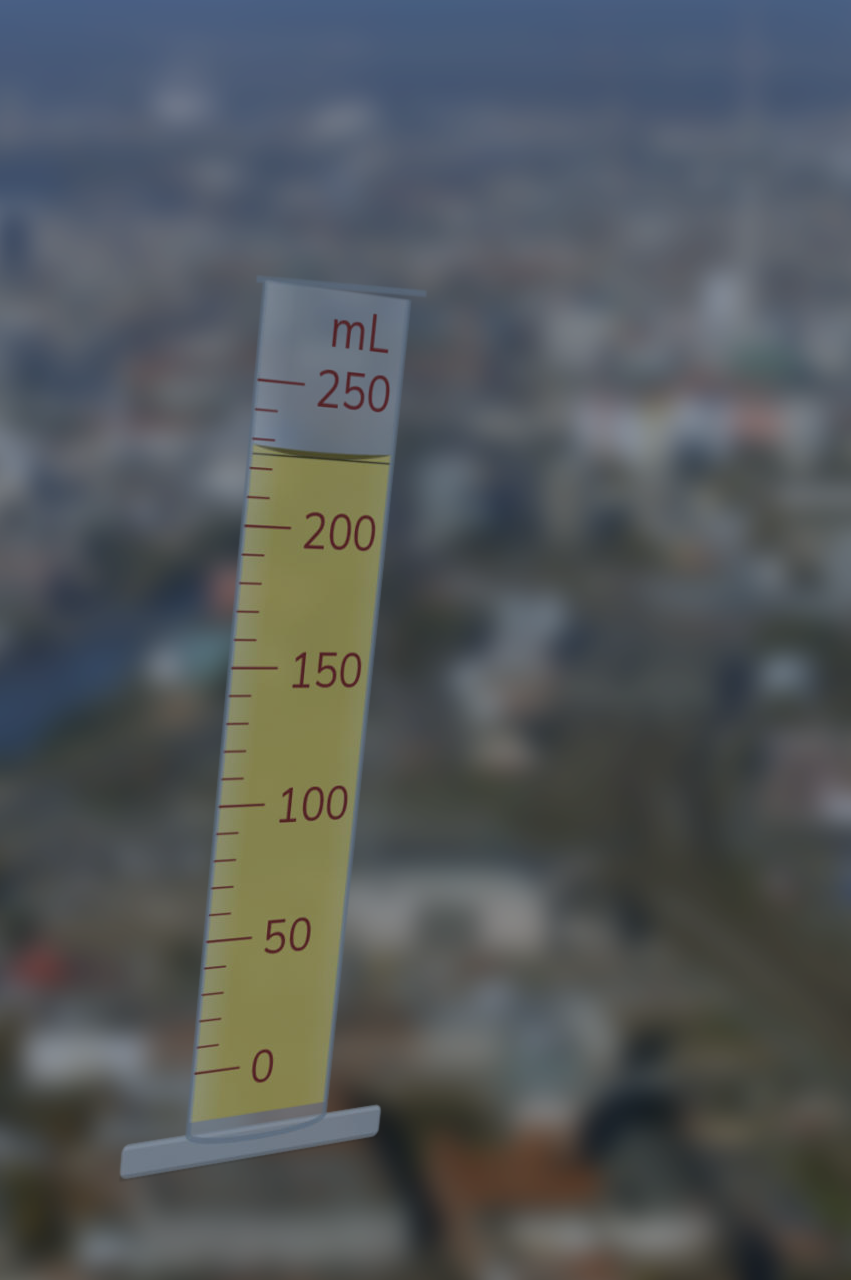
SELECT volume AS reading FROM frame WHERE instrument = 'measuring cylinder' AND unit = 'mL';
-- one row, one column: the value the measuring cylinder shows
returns 225 mL
